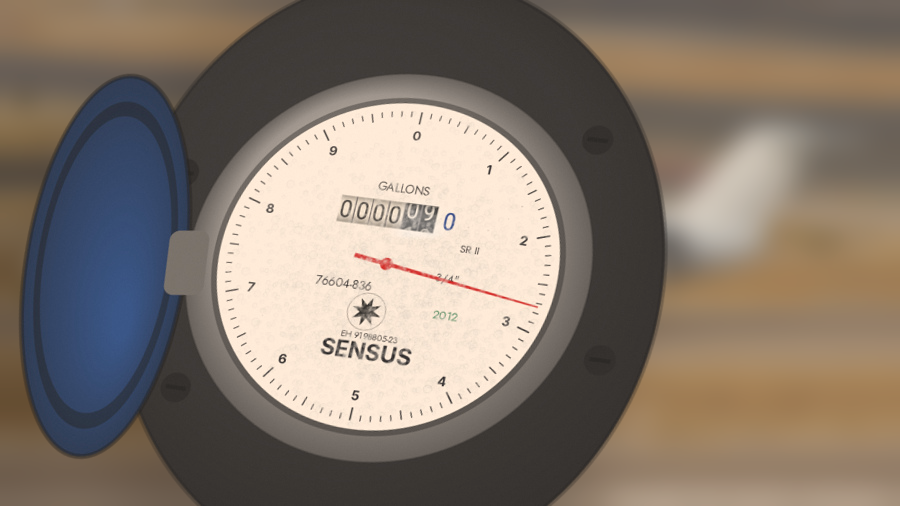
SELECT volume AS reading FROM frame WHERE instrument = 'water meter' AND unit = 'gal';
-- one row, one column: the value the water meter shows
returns 92.7 gal
